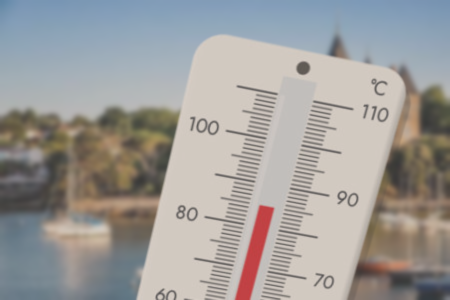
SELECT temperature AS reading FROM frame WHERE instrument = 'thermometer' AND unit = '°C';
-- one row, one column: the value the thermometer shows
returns 85 °C
